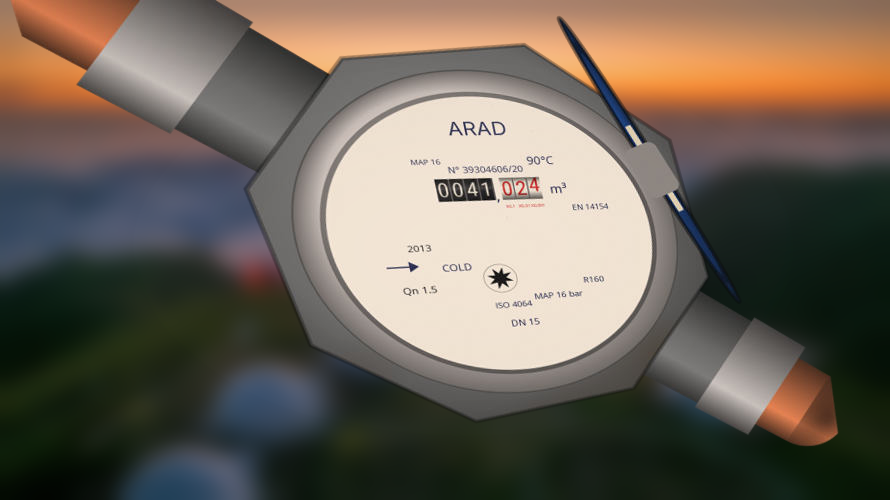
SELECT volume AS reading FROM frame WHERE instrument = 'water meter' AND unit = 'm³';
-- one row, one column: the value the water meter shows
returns 41.024 m³
